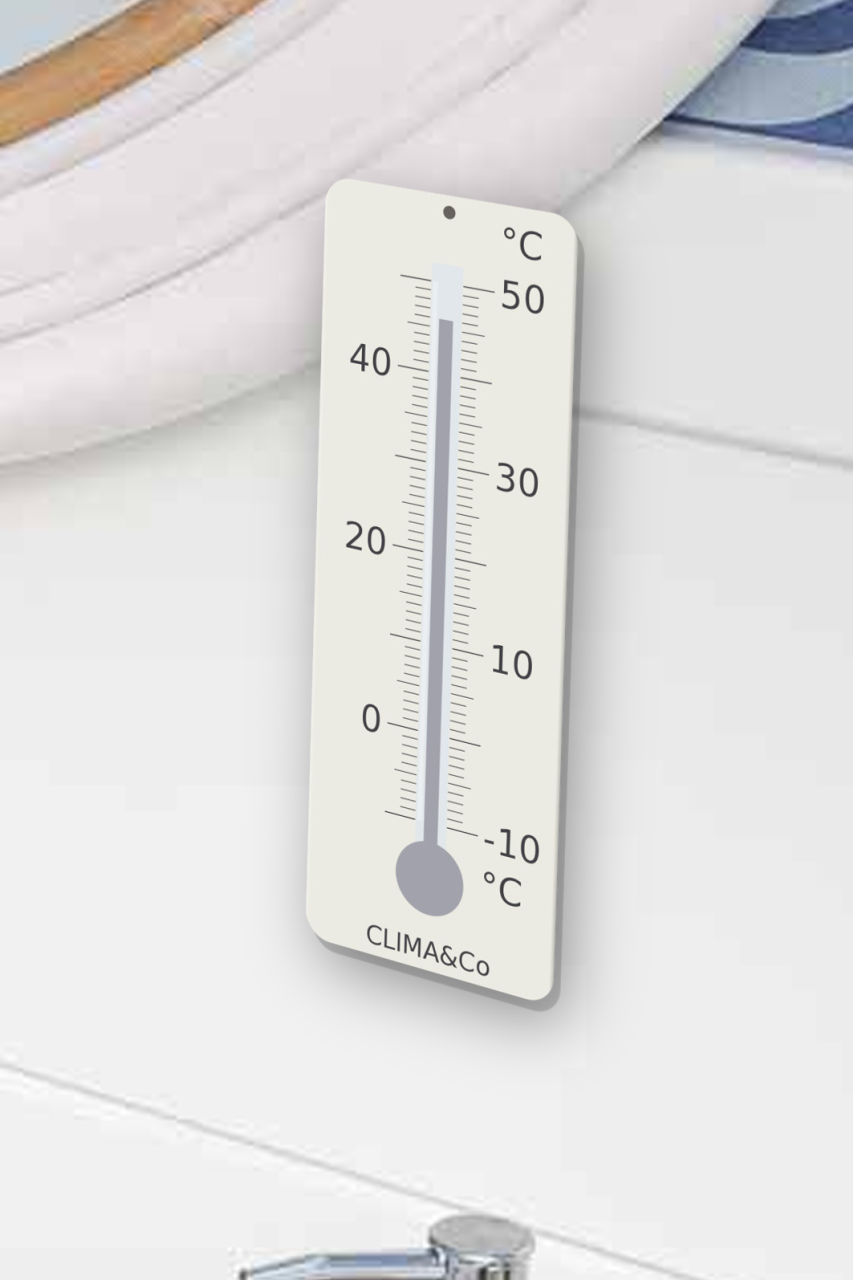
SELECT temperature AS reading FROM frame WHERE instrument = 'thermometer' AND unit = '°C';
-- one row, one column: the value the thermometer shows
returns 46 °C
